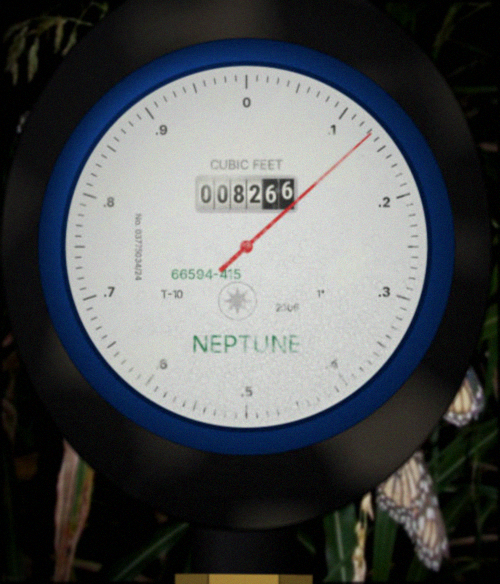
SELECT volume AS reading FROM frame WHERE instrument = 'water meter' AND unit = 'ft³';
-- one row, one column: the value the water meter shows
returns 8266.13 ft³
